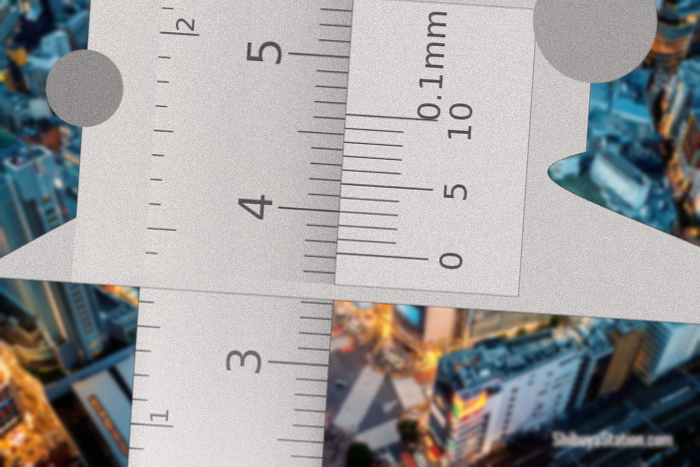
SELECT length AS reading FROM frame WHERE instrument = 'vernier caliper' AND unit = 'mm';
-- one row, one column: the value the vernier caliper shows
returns 37.3 mm
